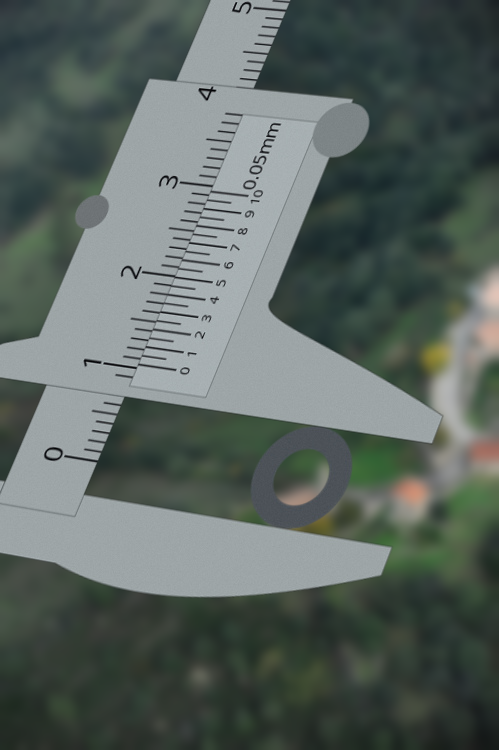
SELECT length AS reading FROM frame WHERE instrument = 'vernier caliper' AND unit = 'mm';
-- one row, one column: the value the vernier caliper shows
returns 10.4 mm
